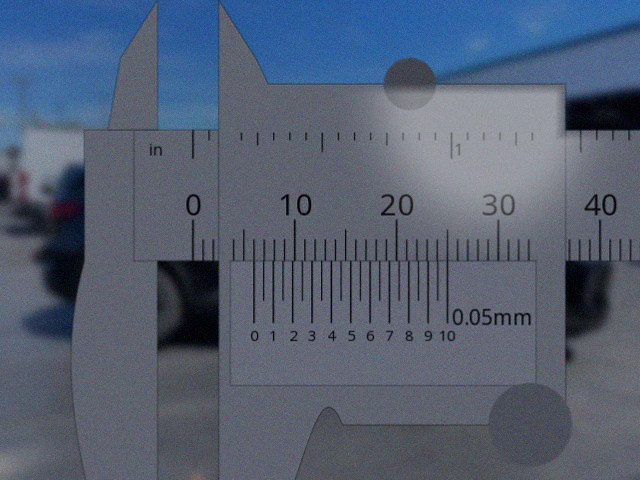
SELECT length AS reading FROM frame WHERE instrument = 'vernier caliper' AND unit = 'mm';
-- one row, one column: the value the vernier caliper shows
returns 6.0 mm
